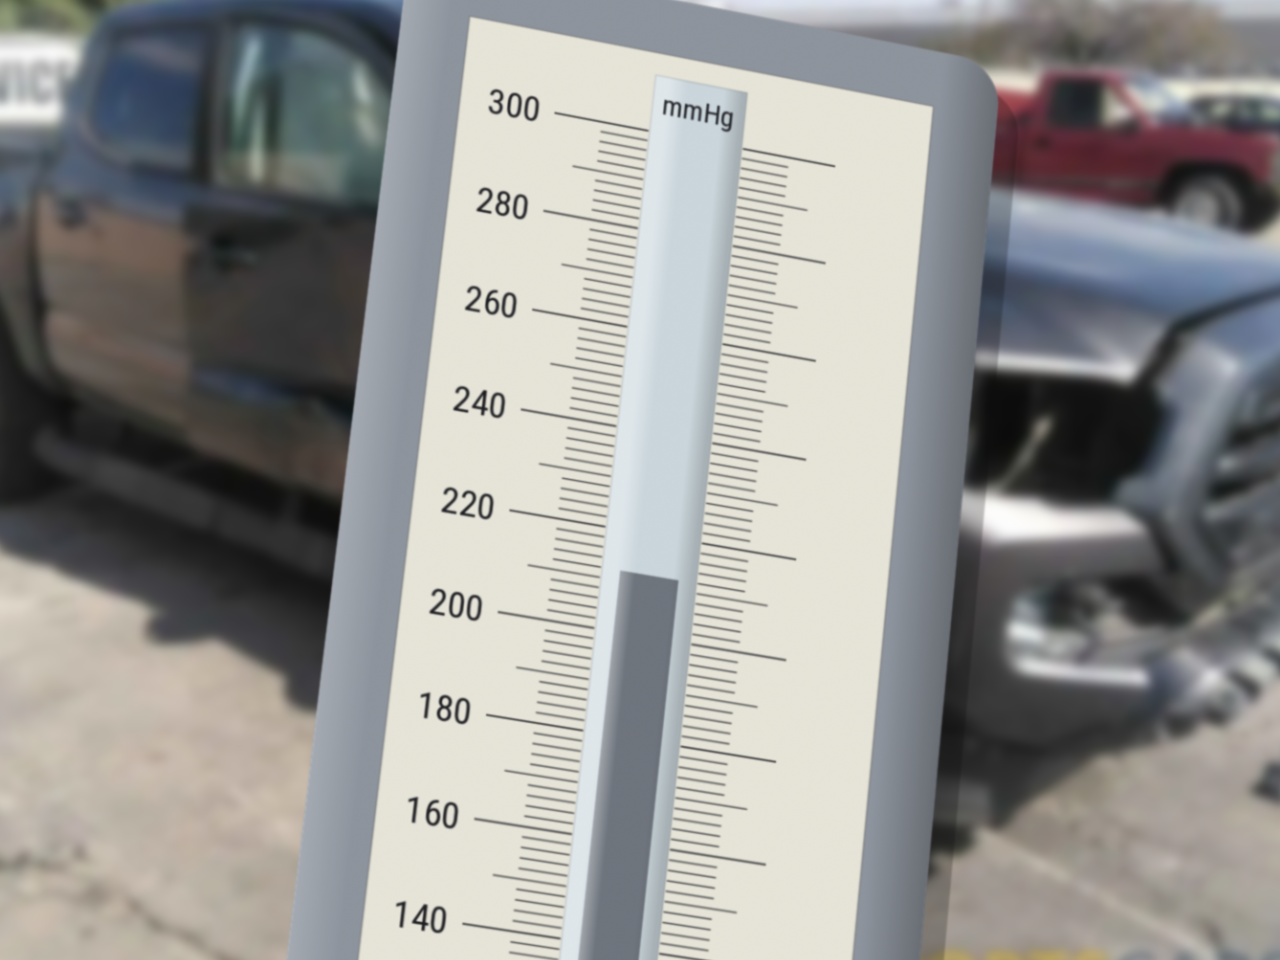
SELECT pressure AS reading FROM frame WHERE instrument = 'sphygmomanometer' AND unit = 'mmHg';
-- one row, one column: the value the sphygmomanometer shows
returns 212 mmHg
